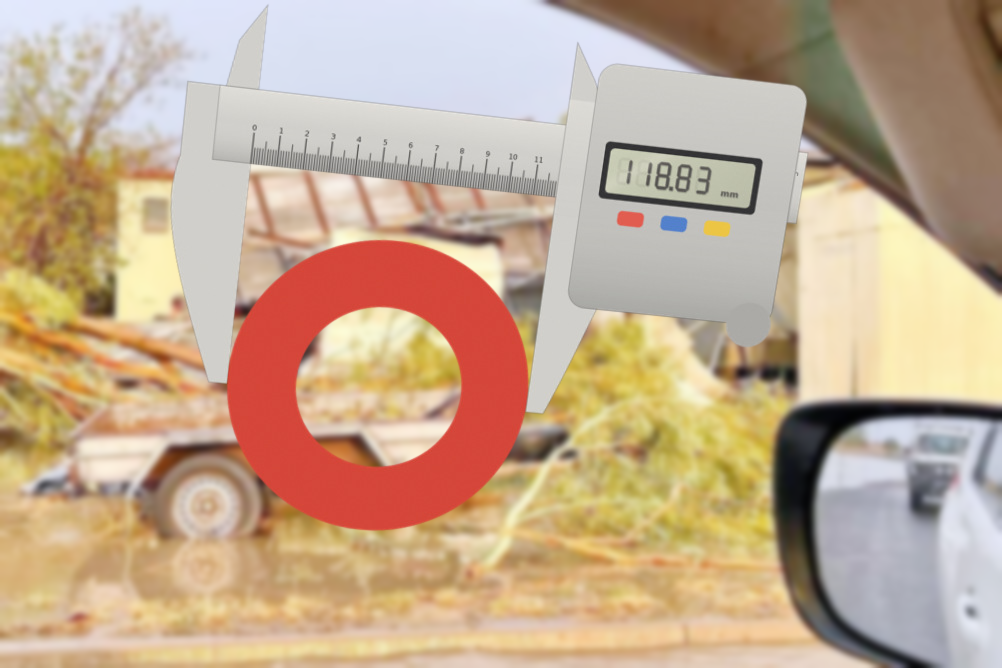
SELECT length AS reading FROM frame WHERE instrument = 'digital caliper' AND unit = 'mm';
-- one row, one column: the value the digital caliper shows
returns 118.83 mm
